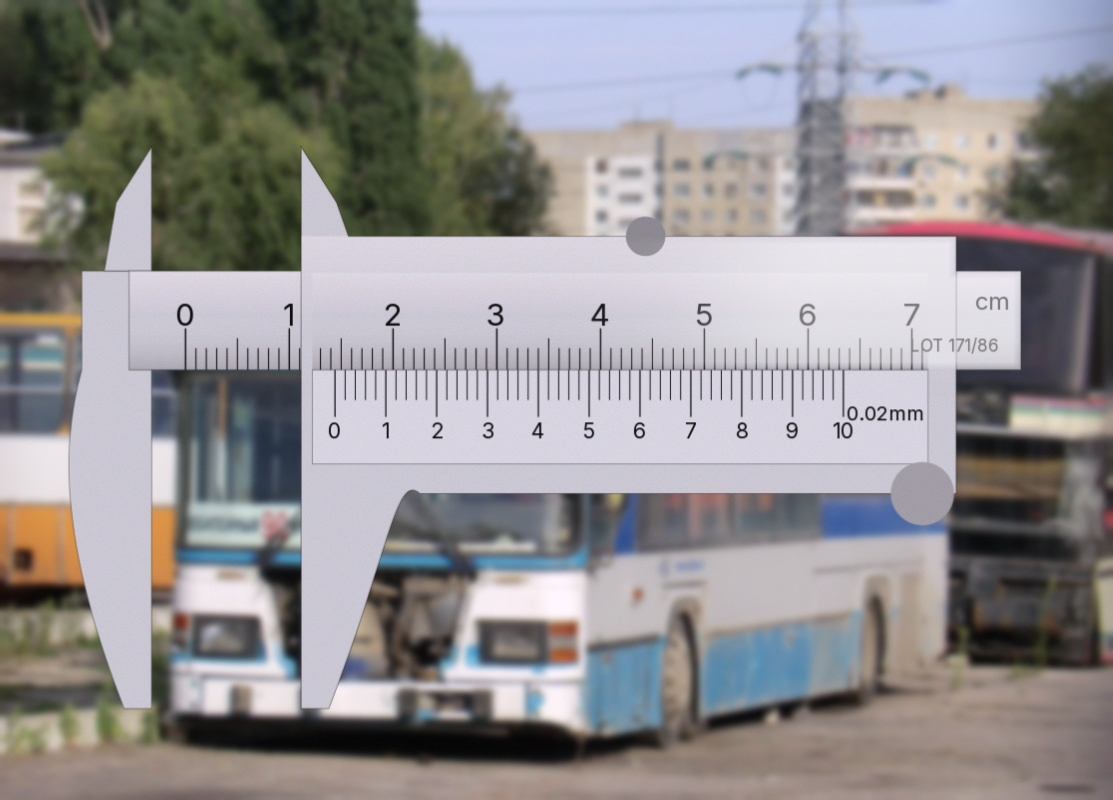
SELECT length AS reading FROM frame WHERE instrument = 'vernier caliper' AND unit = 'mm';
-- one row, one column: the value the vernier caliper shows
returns 14.4 mm
